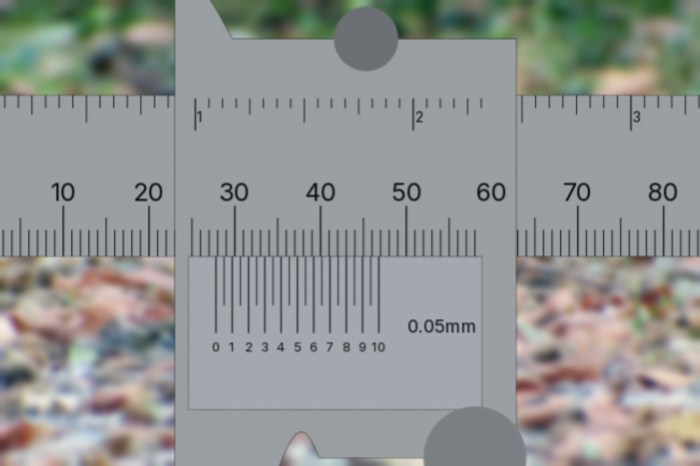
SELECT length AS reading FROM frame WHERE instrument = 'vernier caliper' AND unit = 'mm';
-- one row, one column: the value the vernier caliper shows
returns 27.8 mm
